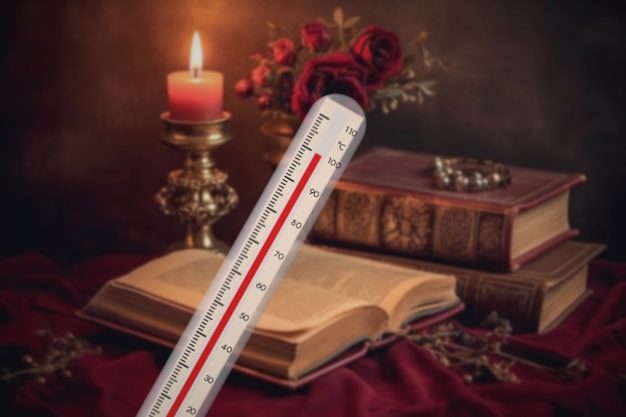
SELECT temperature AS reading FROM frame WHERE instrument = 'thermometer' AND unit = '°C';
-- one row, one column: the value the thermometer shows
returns 100 °C
